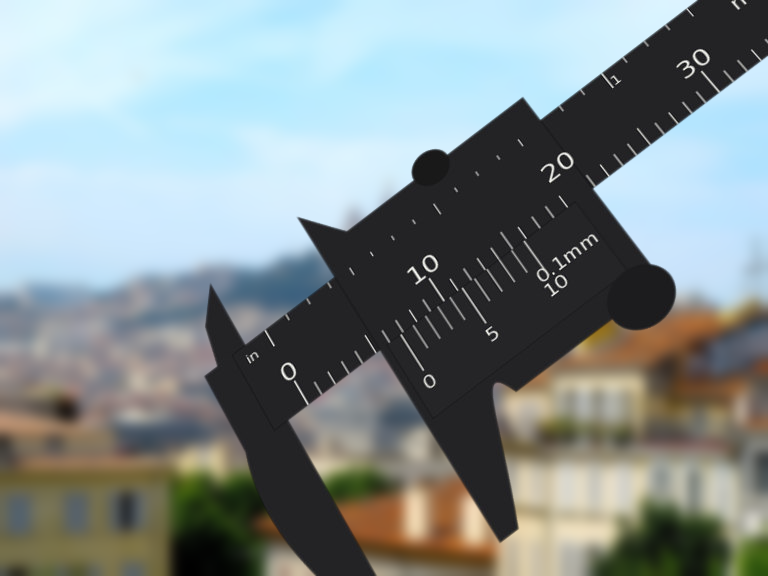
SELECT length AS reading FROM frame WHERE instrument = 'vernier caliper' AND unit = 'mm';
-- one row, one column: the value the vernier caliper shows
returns 6.8 mm
